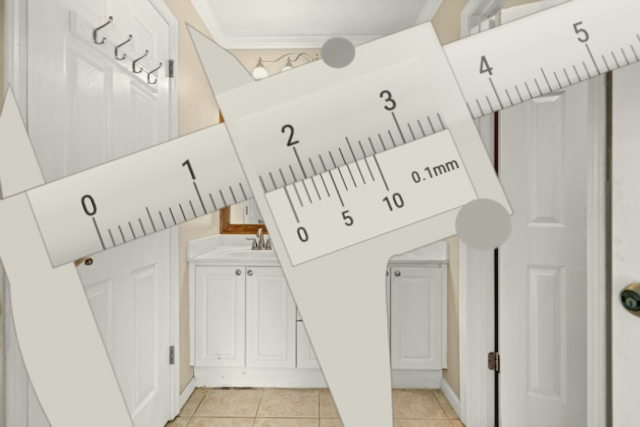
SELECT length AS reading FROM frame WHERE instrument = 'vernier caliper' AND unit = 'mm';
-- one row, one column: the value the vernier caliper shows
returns 17.8 mm
